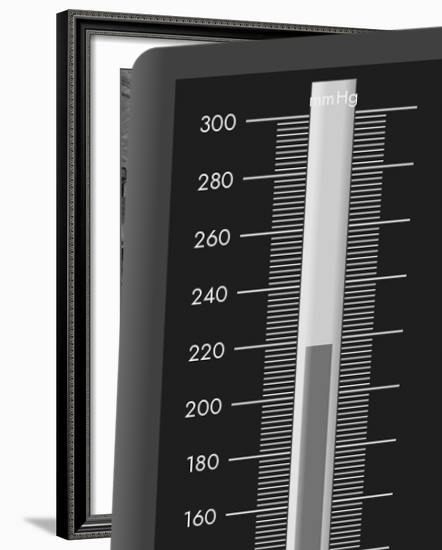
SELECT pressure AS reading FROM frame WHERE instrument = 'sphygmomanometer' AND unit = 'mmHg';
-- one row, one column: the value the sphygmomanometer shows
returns 218 mmHg
